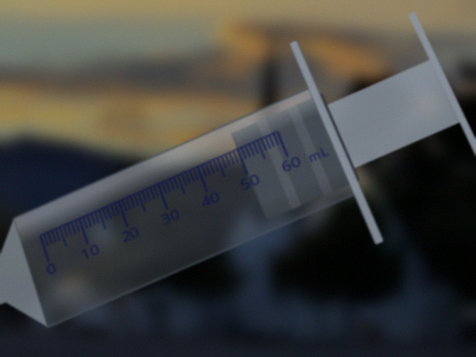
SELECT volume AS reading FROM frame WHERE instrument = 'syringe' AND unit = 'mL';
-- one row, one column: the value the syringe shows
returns 50 mL
